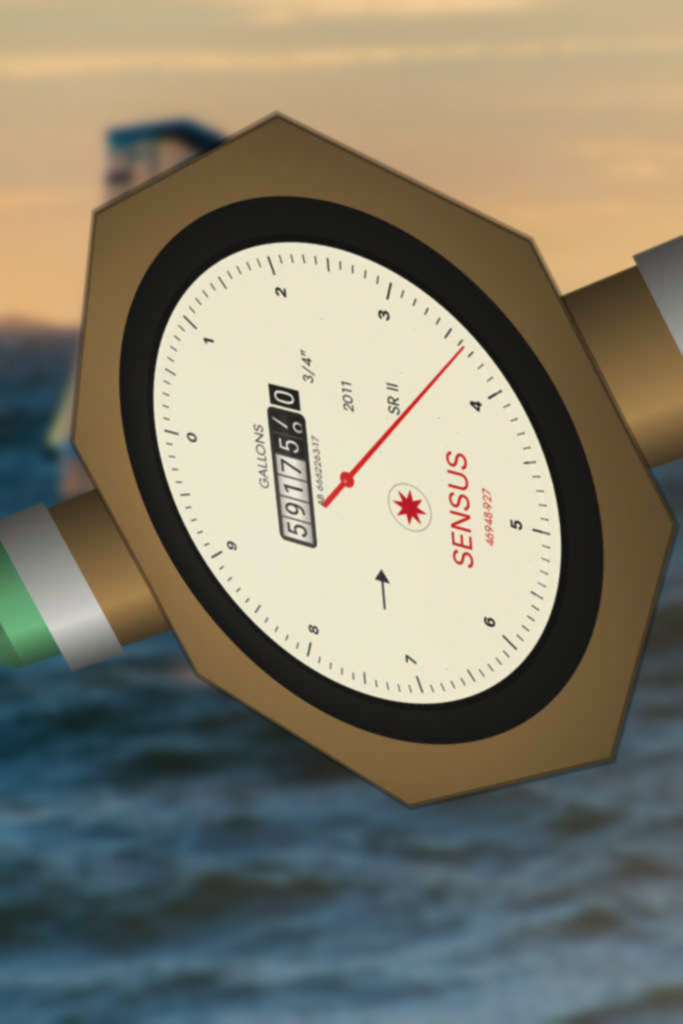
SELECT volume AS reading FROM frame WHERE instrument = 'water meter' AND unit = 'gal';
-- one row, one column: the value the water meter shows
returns 5917573.6 gal
